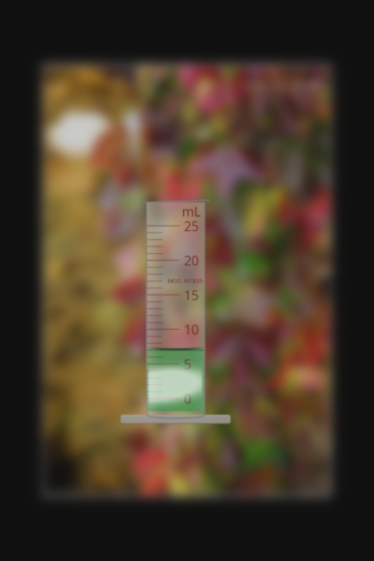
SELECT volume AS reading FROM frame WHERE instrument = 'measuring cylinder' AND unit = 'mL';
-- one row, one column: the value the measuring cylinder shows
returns 7 mL
